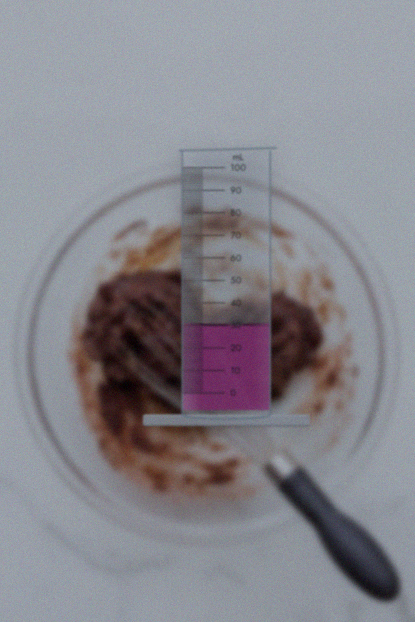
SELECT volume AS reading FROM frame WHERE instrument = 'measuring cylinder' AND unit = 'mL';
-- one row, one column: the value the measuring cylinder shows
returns 30 mL
